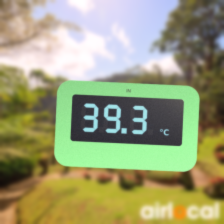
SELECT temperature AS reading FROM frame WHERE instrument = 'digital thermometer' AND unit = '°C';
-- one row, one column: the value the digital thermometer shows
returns 39.3 °C
